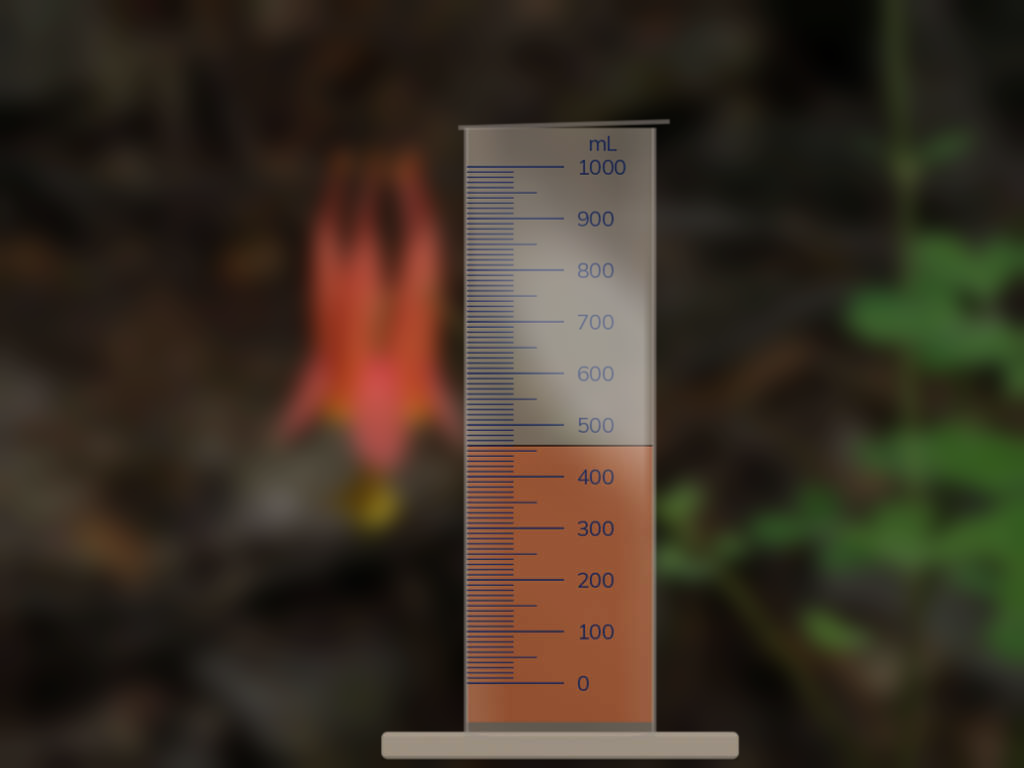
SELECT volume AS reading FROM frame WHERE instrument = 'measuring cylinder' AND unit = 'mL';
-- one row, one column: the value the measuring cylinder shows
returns 460 mL
